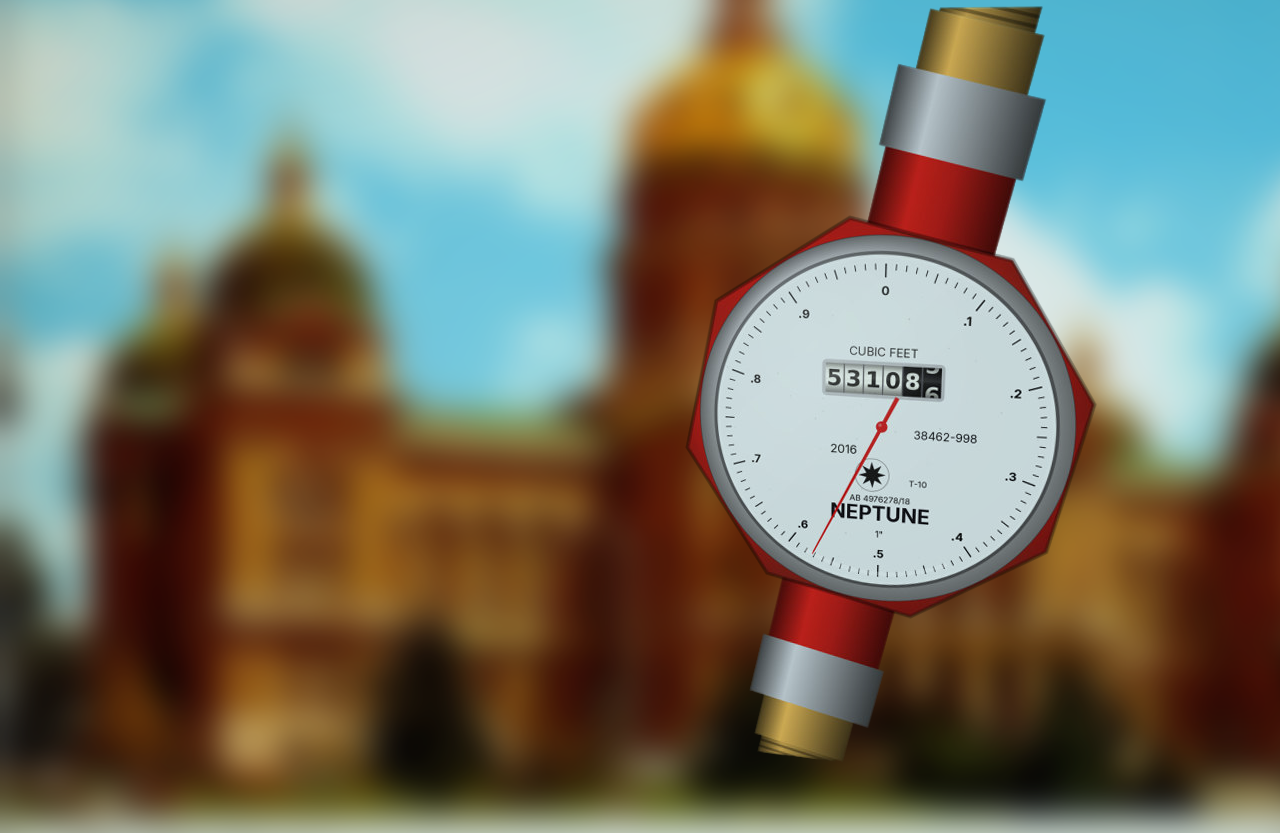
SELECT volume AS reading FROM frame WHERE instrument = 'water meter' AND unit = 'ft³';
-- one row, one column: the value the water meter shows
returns 531085.57 ft³
